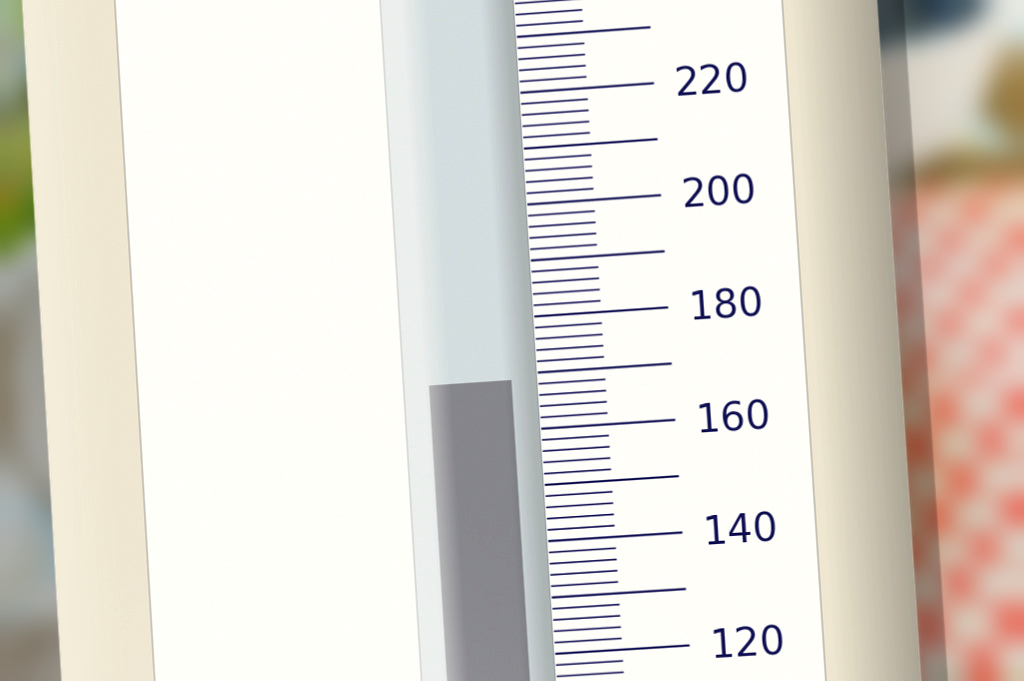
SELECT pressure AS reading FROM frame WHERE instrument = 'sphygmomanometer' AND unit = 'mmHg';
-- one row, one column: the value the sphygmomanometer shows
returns 169 mmHg
